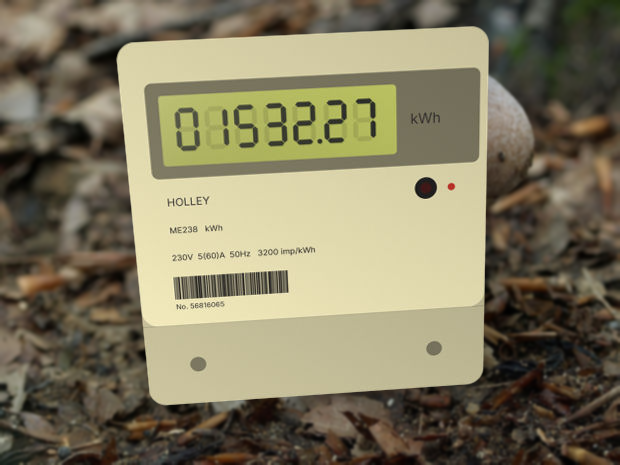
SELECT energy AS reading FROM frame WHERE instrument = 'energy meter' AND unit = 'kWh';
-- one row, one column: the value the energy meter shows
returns 1532.27 kWh
